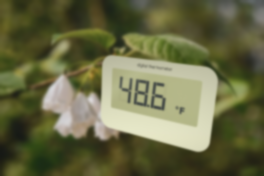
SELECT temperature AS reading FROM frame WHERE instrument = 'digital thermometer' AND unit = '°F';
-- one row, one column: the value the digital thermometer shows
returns 48.6 °F
